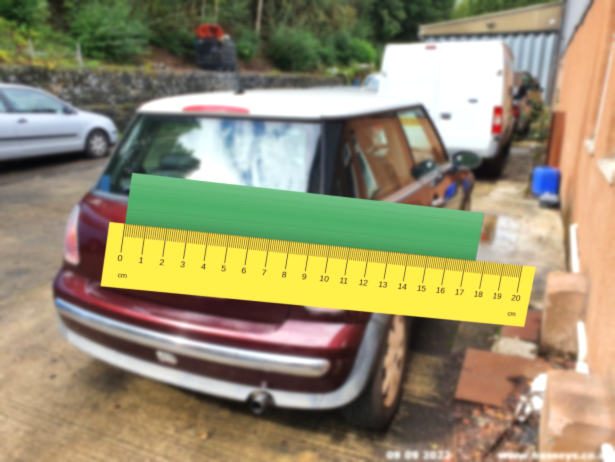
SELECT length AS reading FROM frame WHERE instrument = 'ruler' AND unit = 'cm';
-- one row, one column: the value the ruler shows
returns 17.5 cm
